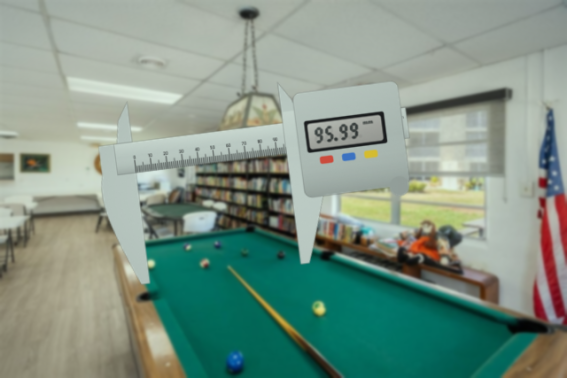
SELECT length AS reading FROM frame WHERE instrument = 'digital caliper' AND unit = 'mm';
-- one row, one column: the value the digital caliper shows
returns 95.99 mm
